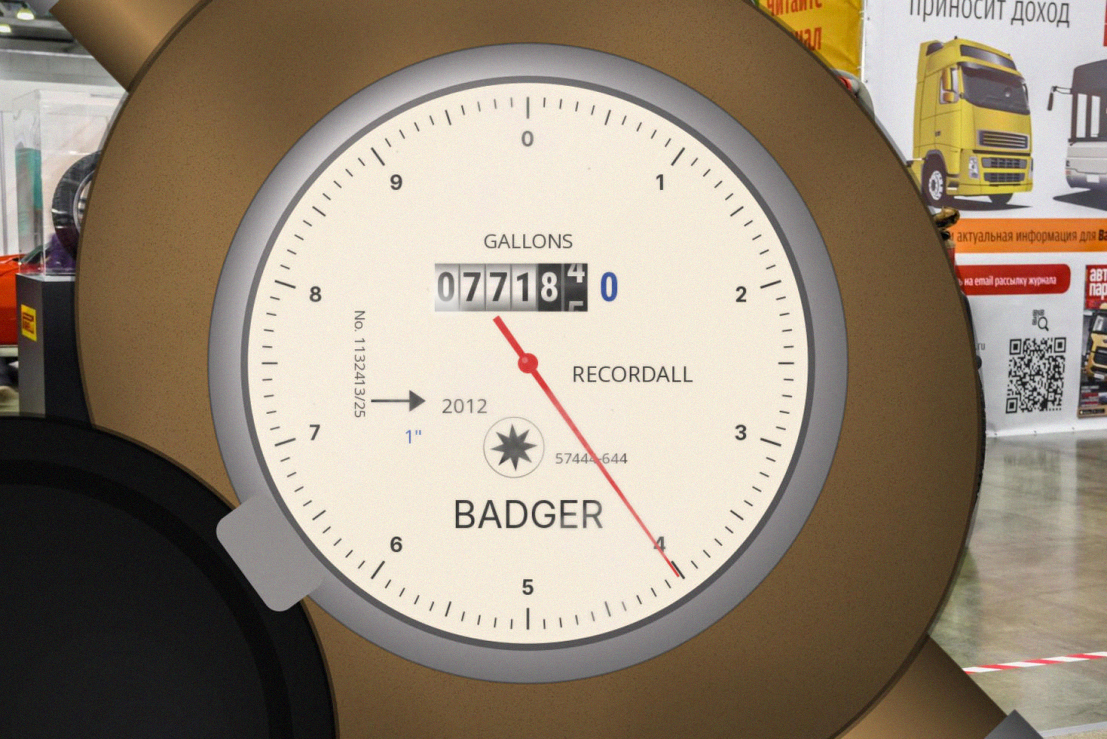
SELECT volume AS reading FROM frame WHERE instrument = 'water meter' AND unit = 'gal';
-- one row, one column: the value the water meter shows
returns 771844.0 gal
